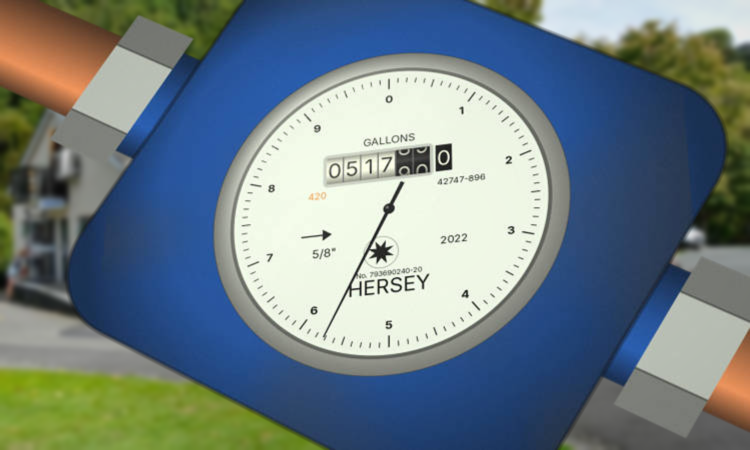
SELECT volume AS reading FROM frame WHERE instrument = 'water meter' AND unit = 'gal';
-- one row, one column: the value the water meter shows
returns 517895.7 gal
